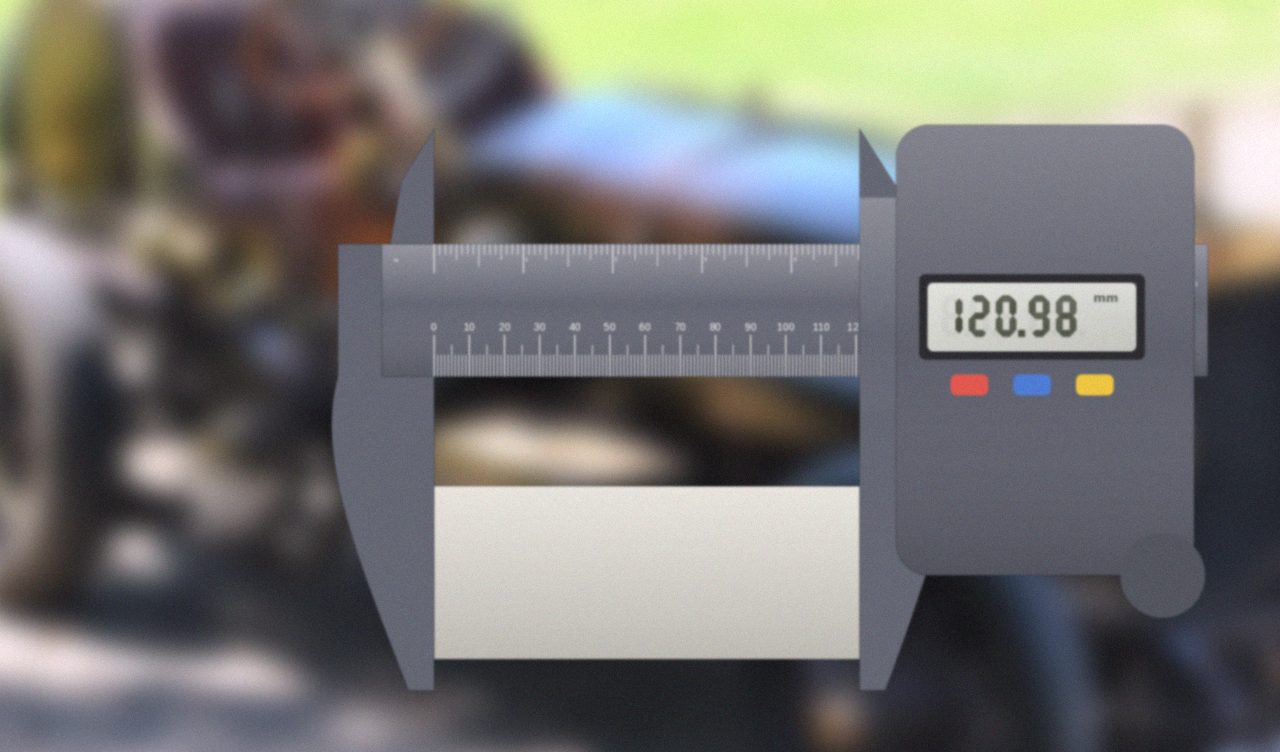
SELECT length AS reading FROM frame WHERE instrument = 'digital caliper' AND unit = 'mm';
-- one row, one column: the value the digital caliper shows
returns 120.98 mm
